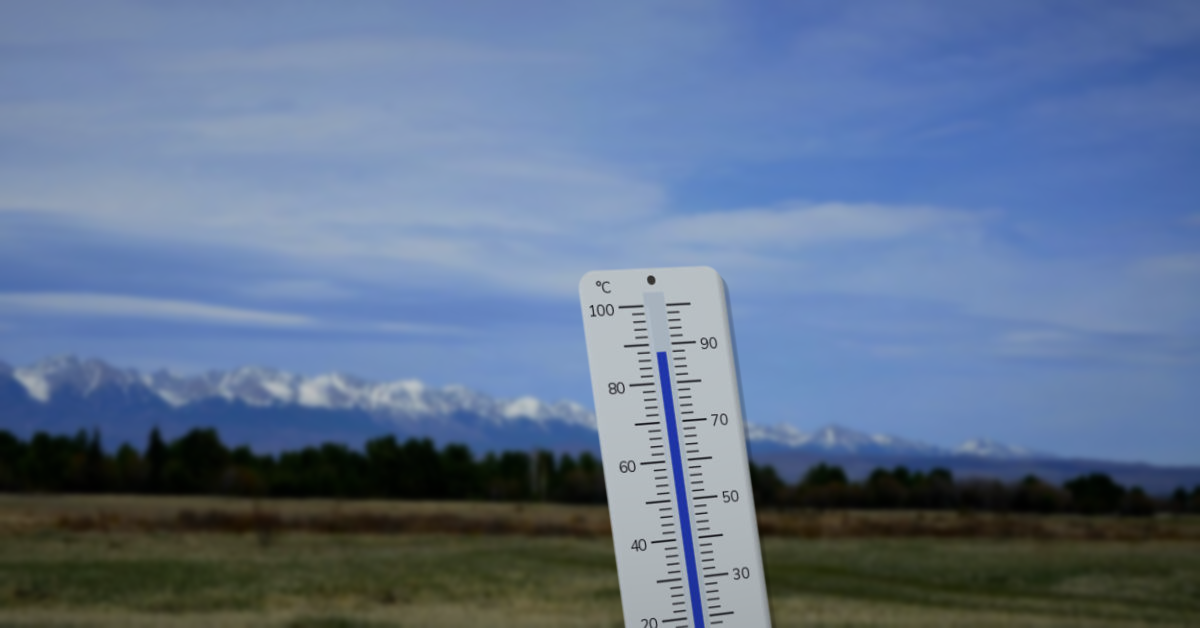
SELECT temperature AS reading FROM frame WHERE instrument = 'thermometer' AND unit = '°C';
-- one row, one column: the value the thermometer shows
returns 88 °C
